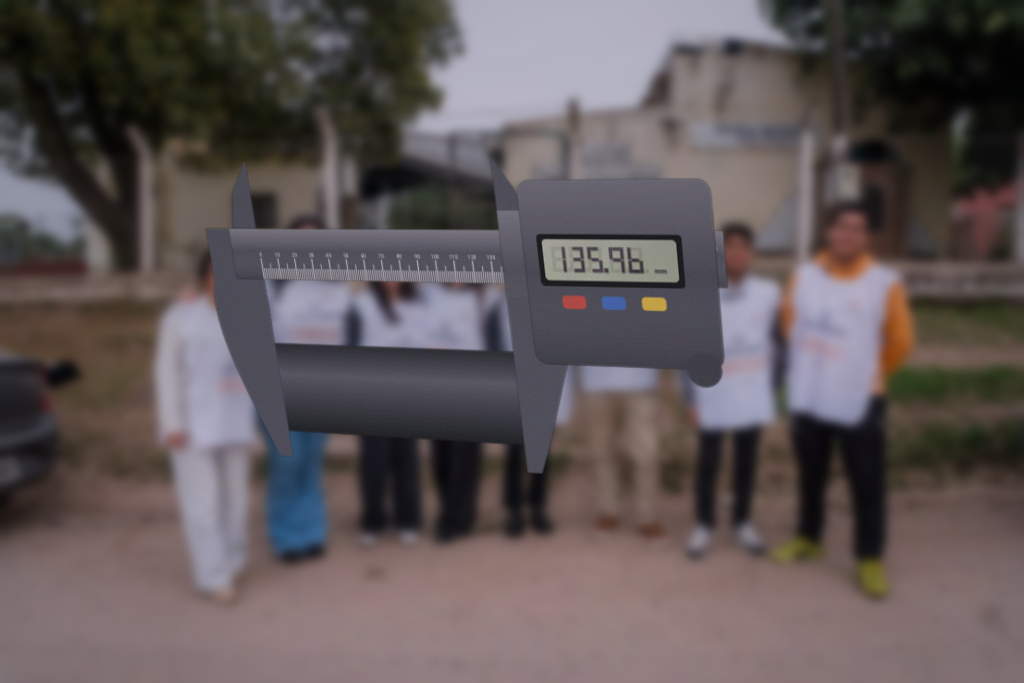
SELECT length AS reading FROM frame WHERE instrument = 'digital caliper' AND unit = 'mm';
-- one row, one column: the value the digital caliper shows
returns 135.96 mm
